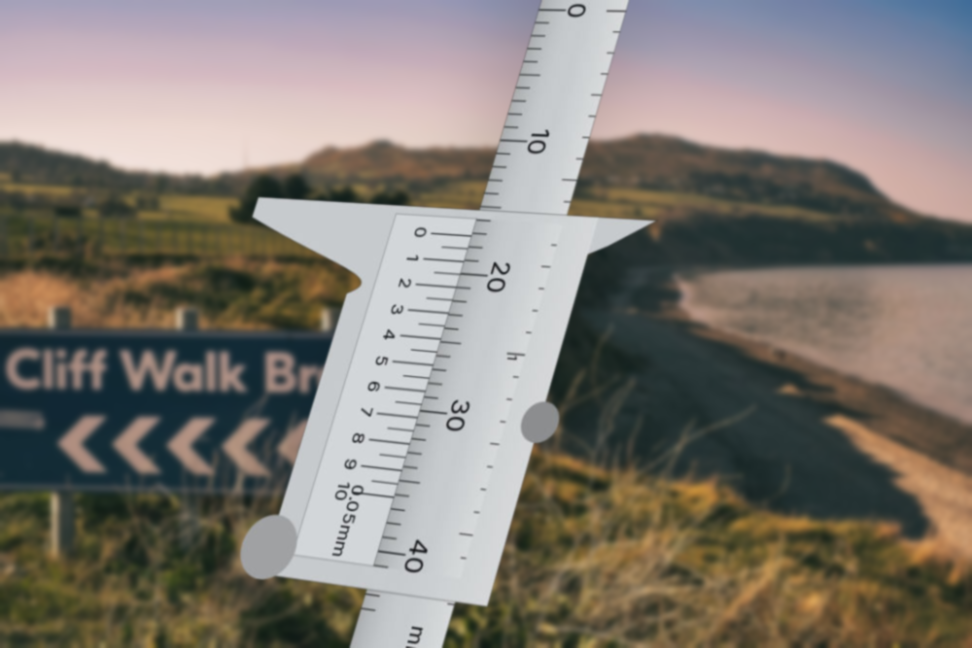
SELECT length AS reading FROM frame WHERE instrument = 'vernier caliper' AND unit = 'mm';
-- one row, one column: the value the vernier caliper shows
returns 17.2 mm
